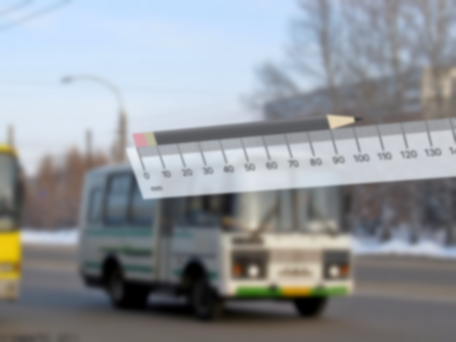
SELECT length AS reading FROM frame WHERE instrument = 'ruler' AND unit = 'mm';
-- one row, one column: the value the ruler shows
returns 105 mm
